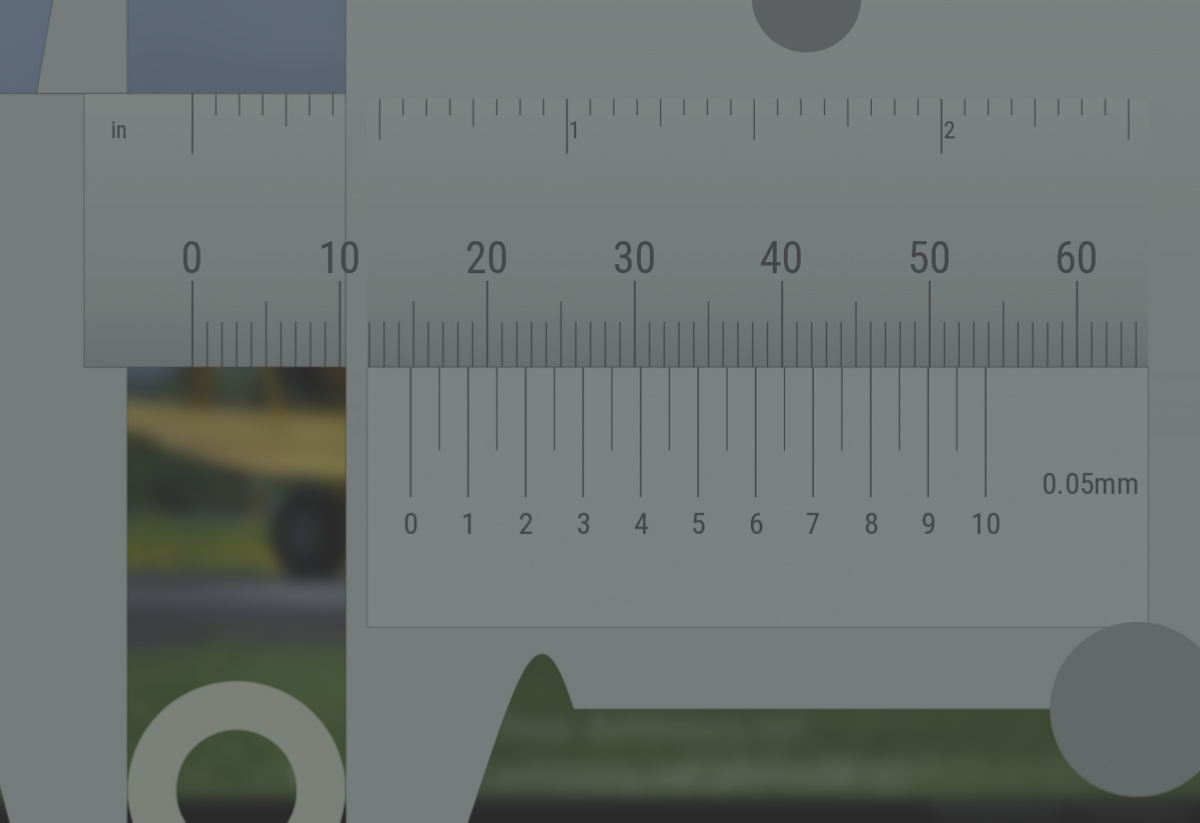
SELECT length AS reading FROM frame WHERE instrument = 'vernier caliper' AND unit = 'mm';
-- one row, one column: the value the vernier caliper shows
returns 14.8 mm
